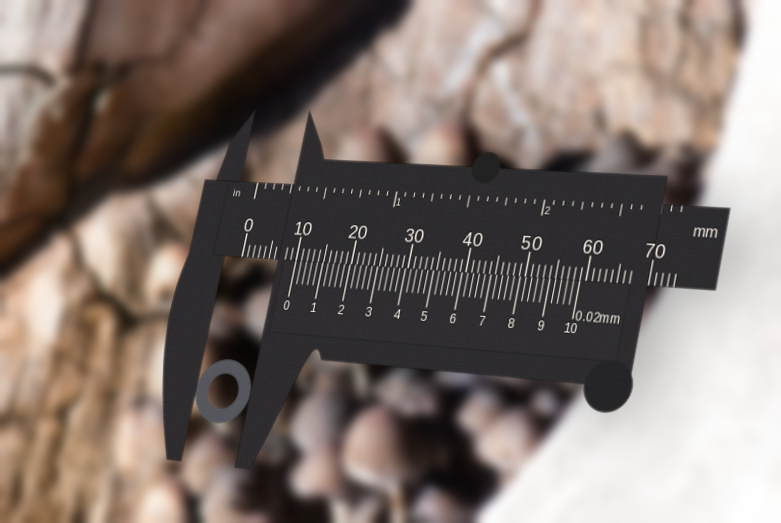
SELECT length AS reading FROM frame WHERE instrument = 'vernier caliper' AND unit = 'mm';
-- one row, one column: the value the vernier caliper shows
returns 10.0 mm
